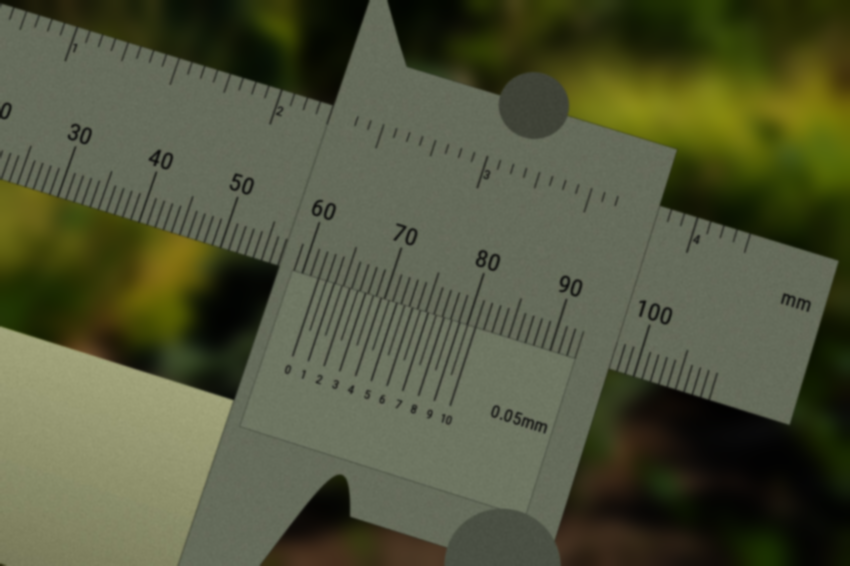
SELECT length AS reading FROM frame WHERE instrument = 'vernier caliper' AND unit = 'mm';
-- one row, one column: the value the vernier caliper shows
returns 62.0 mm
